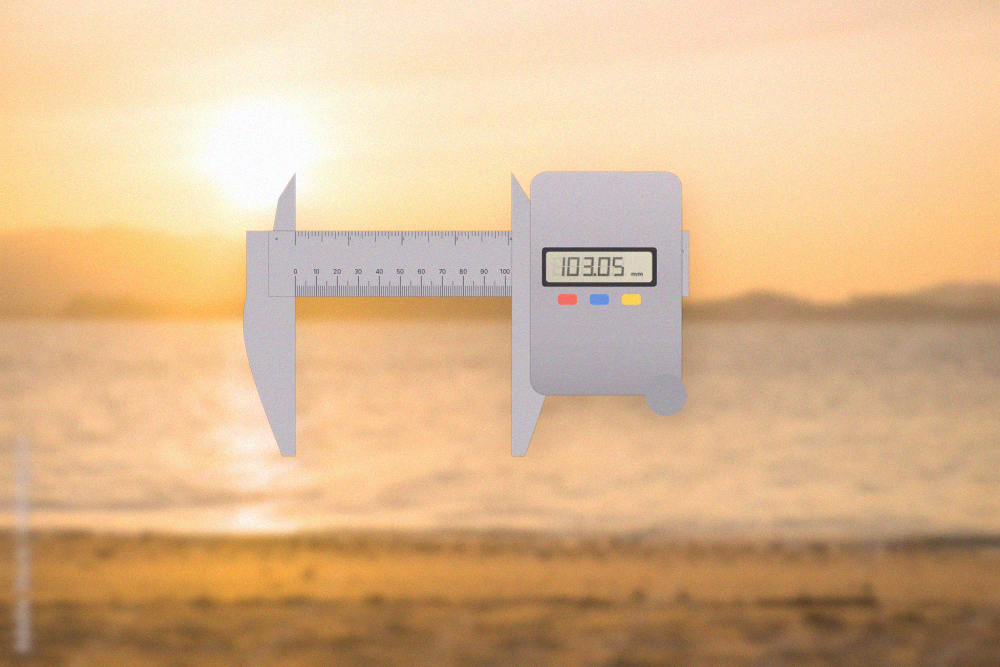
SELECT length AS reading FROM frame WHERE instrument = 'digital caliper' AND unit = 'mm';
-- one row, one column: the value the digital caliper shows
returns 103.05 mm
